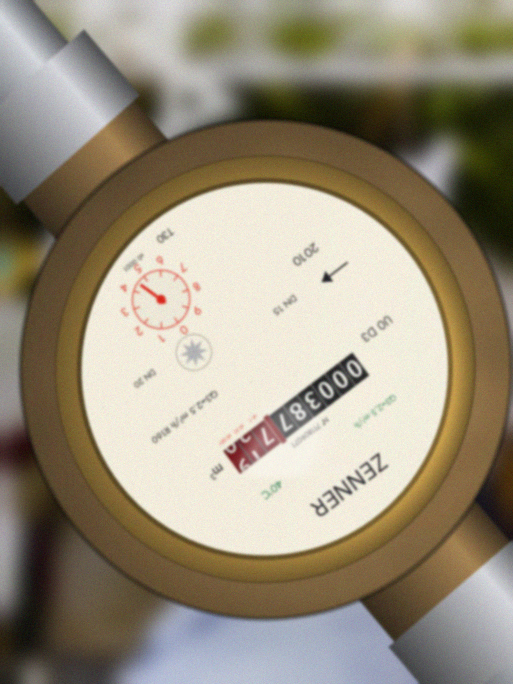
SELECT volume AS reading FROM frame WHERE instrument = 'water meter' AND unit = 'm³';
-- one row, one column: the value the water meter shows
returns 387.7194 m³
